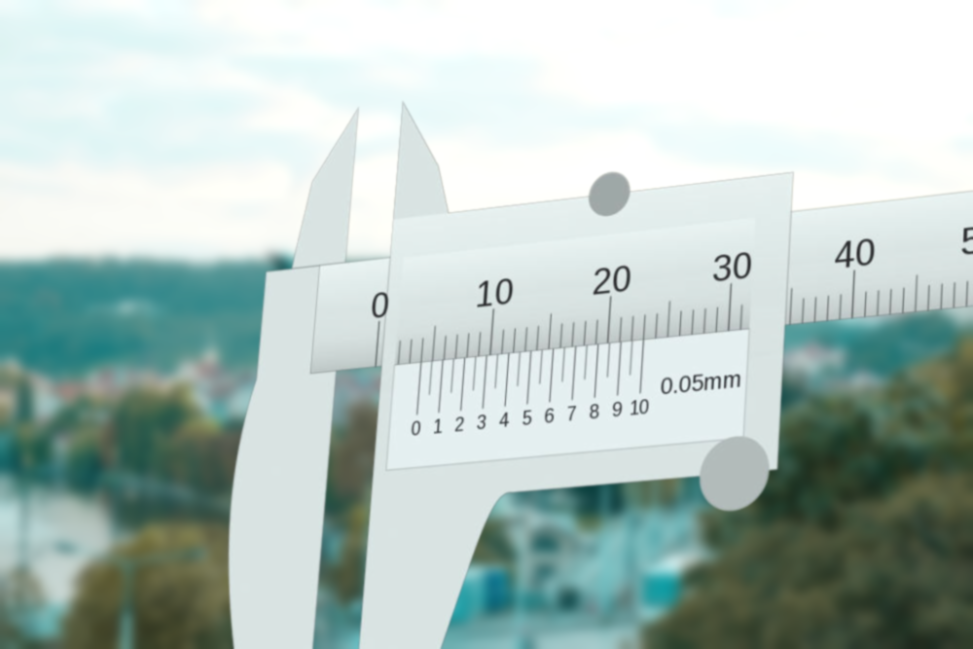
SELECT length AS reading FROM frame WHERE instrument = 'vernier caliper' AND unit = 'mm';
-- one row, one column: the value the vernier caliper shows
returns 4.0 mm
